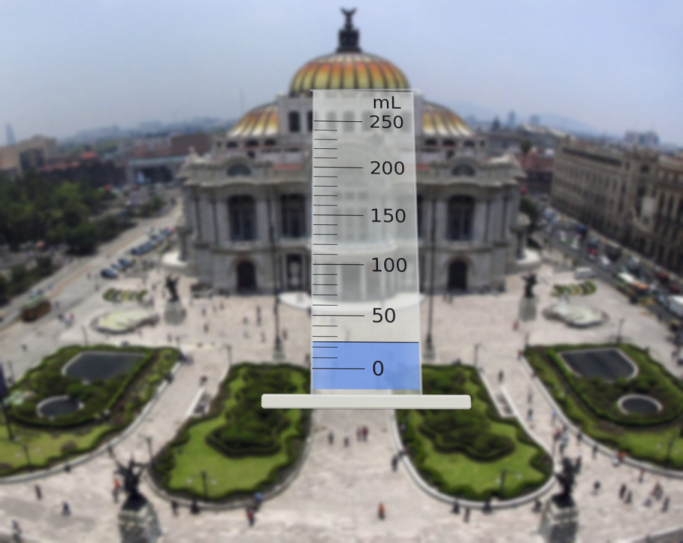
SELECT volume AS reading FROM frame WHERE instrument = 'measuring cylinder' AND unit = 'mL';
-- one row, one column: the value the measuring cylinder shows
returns 25 mL
